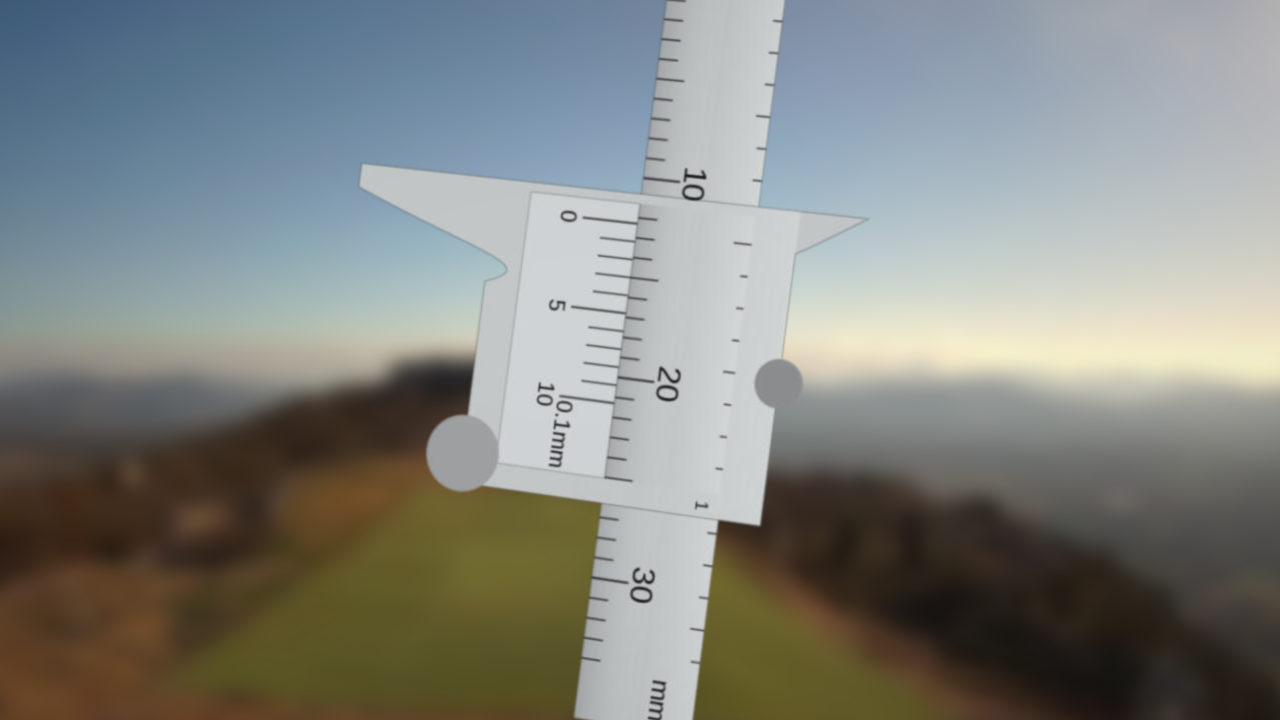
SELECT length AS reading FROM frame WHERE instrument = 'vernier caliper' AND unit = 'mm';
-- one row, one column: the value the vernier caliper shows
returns 12.3 mm
